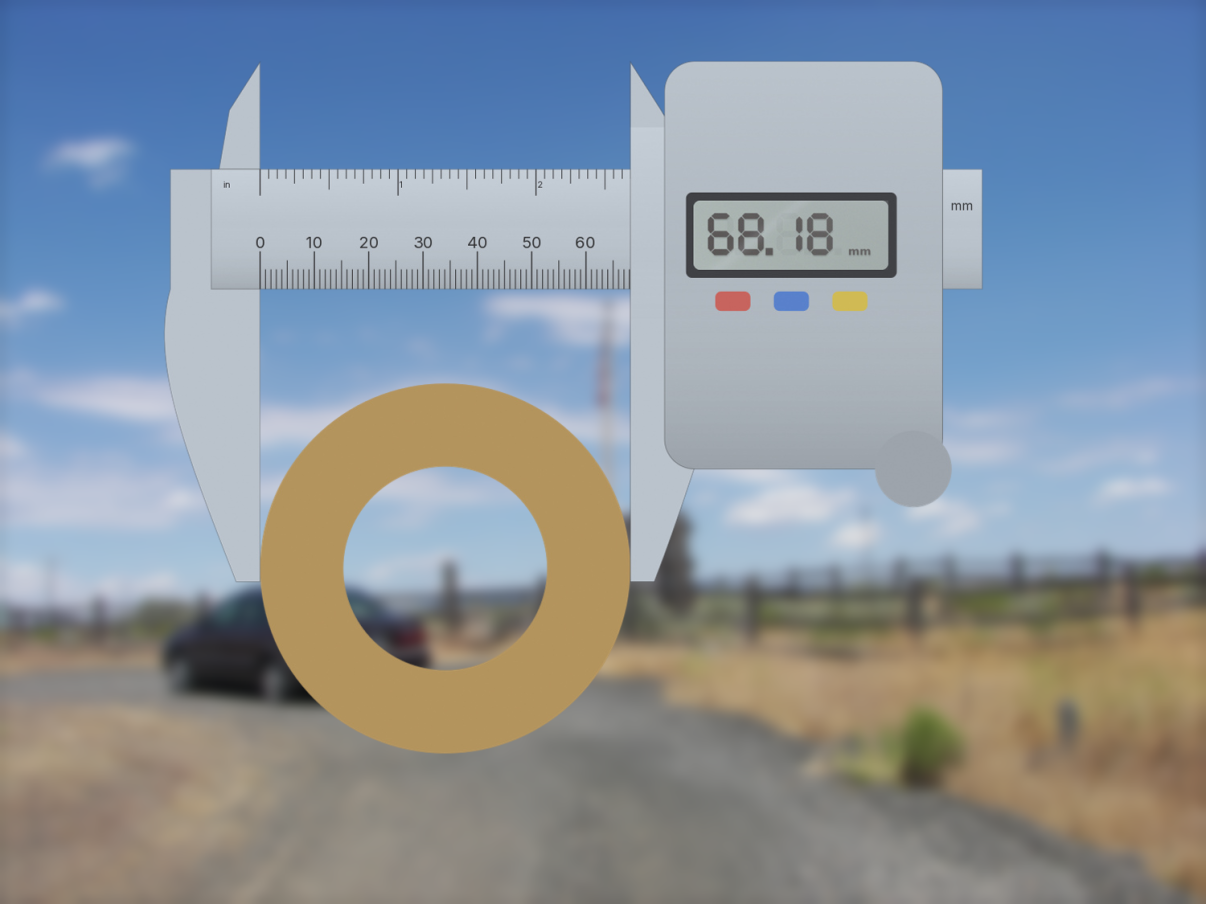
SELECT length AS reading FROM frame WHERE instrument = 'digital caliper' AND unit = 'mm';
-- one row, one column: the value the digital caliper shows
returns 68.18 mm
